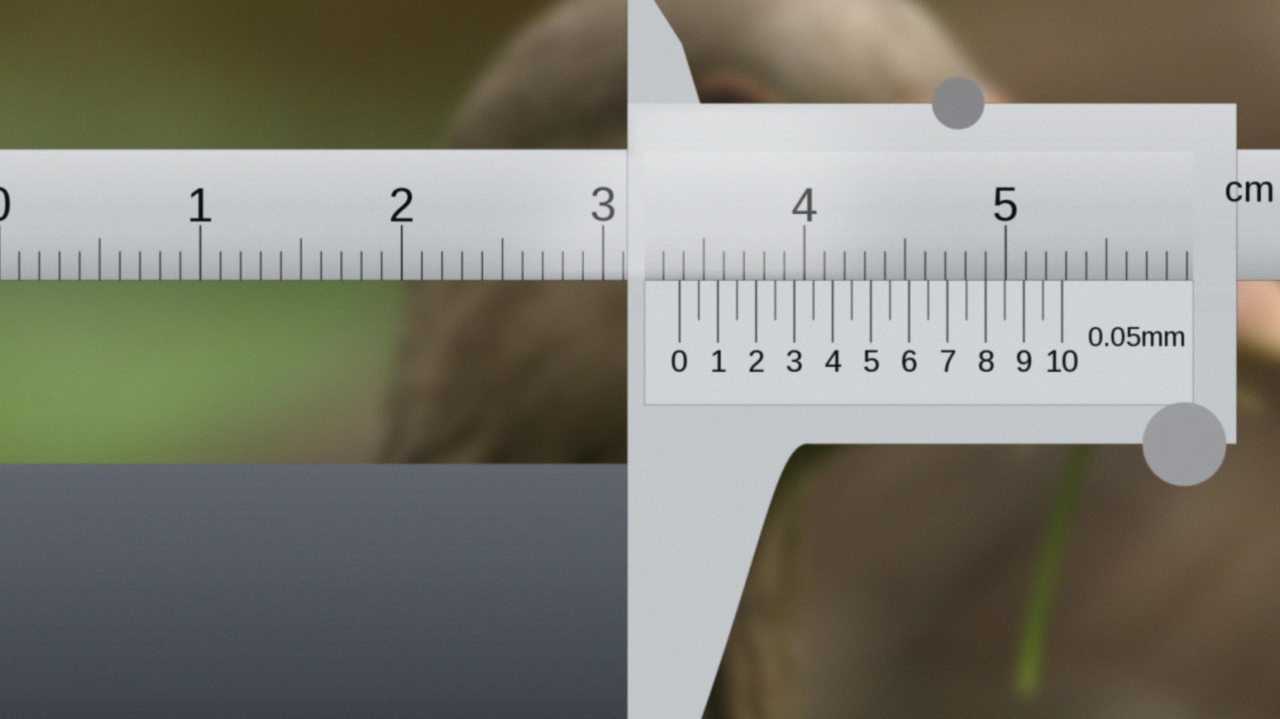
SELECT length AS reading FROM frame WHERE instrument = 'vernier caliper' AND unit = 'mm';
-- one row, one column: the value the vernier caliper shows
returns 33.8 mm
